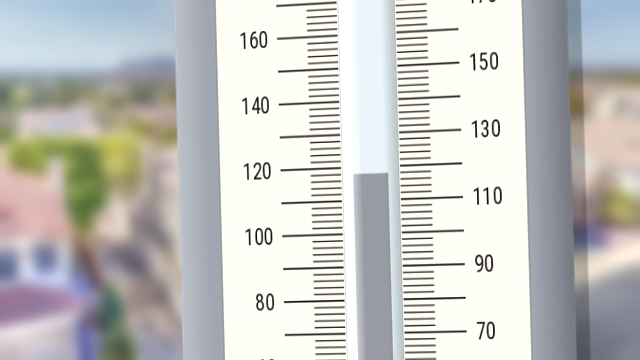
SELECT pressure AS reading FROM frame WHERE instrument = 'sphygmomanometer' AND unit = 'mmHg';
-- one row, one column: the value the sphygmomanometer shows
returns 118 mmHg
